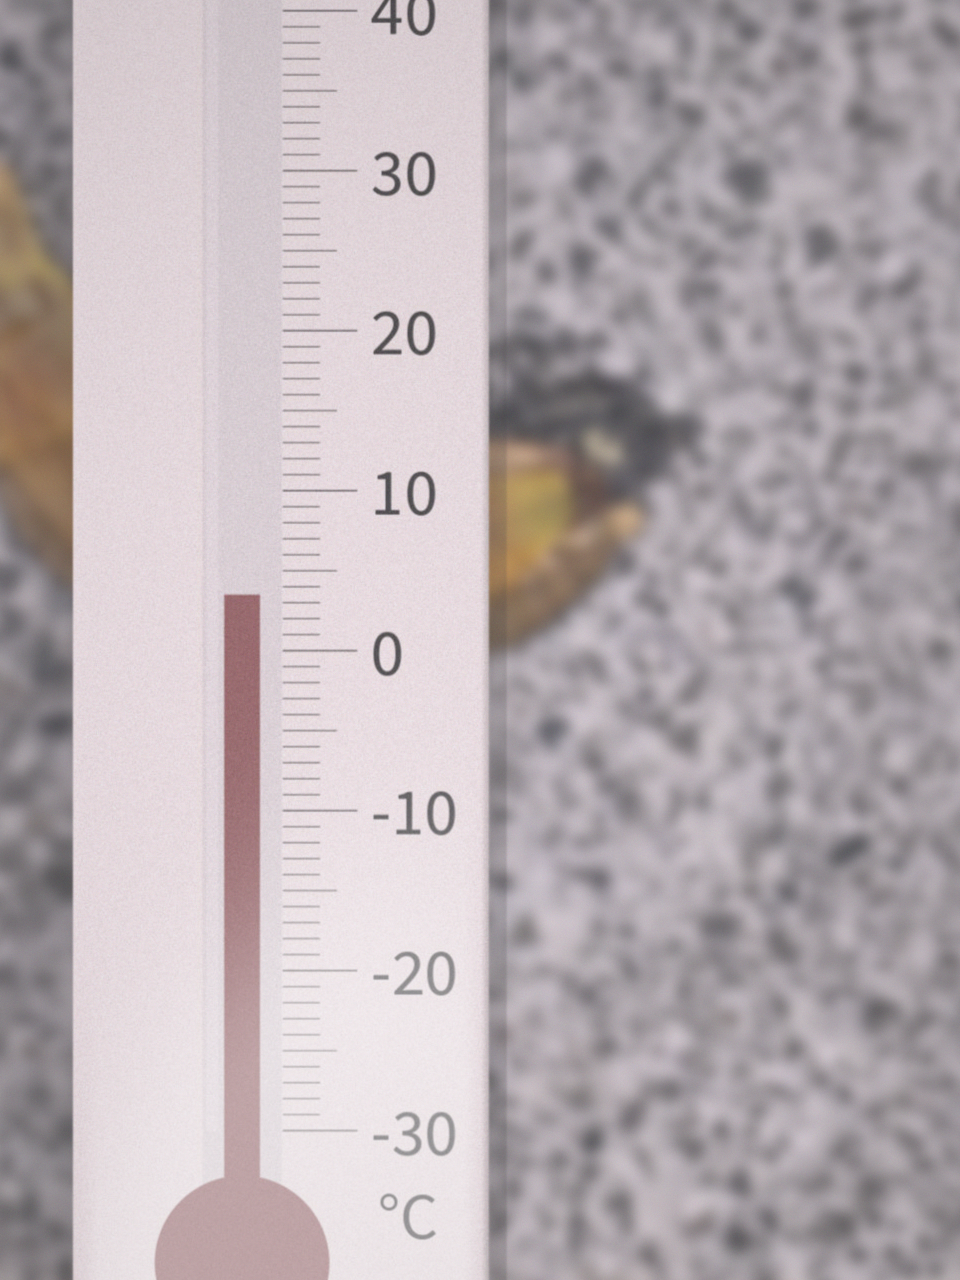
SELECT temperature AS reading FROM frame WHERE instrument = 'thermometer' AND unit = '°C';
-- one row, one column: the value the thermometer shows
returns 3.5 °C
